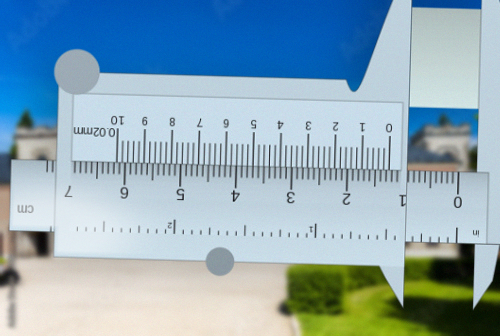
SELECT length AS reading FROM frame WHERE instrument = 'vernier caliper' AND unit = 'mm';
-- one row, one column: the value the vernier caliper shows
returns 12.5 mm
